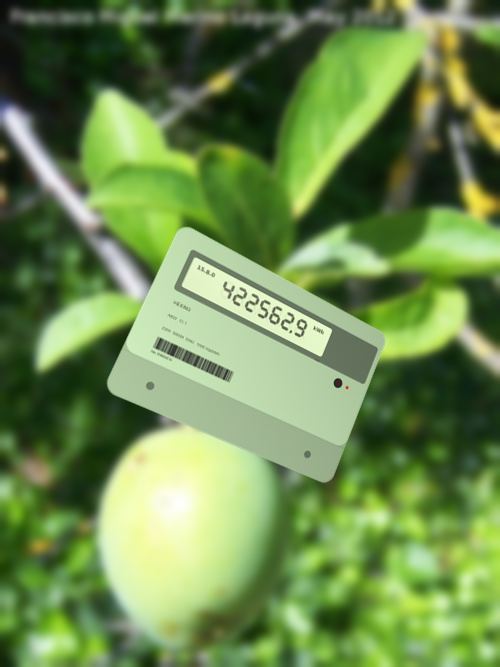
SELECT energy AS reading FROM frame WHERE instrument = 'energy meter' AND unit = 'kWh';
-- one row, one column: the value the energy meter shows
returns 422562.9 kWh
